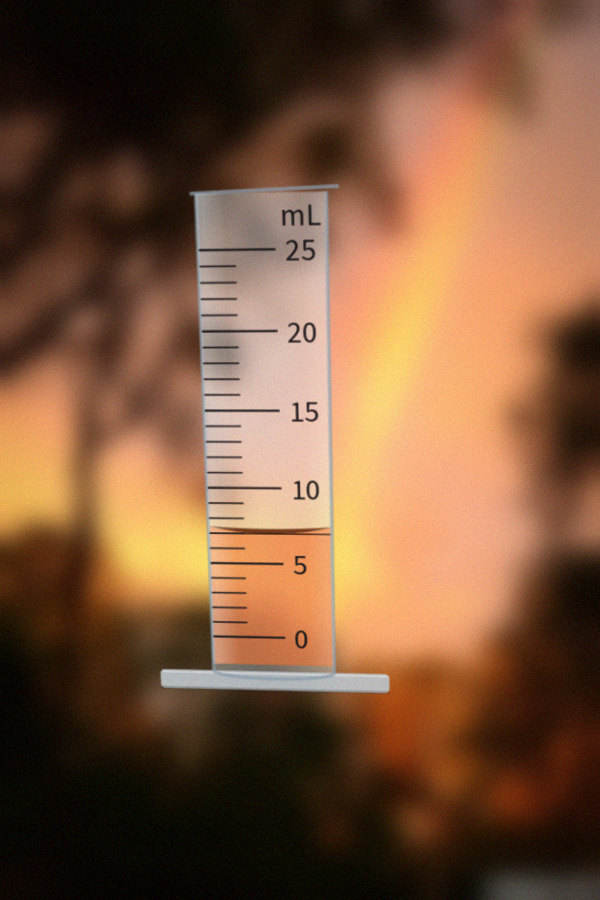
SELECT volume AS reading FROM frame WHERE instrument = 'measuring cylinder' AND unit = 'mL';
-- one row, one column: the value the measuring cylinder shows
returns 7 mL
